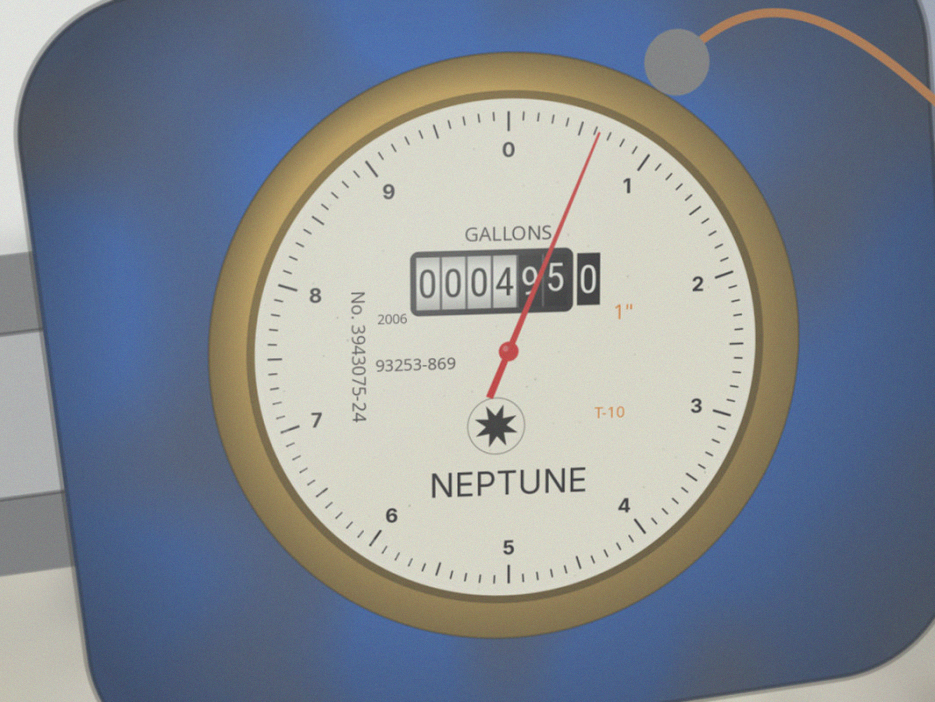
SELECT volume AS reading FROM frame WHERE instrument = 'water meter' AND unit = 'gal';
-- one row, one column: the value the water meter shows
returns 4950.6 gal
